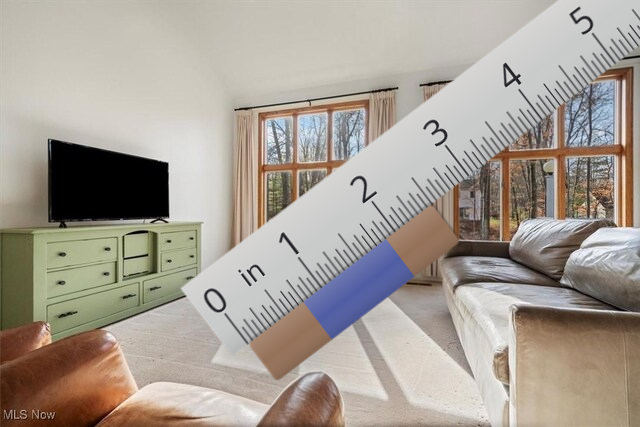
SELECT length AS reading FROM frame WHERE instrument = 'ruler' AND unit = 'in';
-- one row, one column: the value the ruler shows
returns 2.5 in
